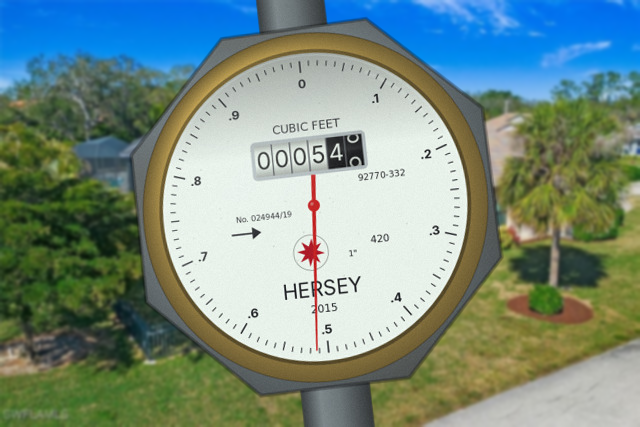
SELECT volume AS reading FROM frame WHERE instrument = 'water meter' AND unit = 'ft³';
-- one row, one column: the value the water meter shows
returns 548.51 ft³
